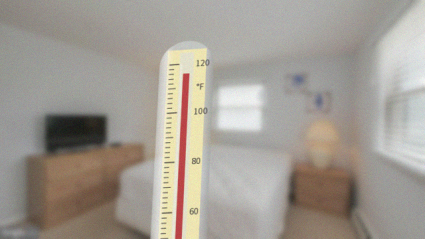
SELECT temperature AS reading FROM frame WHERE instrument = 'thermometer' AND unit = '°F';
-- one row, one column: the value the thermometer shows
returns 116 °F
